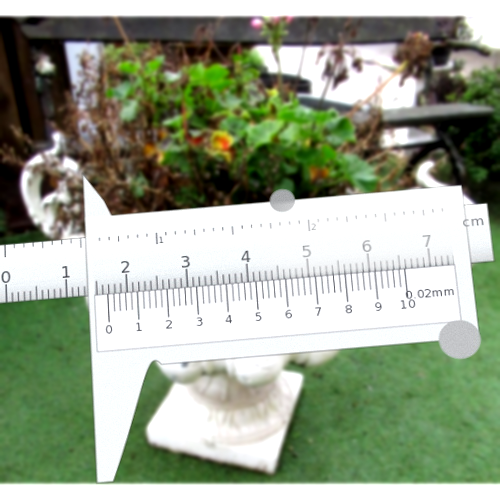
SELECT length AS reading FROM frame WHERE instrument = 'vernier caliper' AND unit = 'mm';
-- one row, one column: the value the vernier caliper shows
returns 16.8 mm
